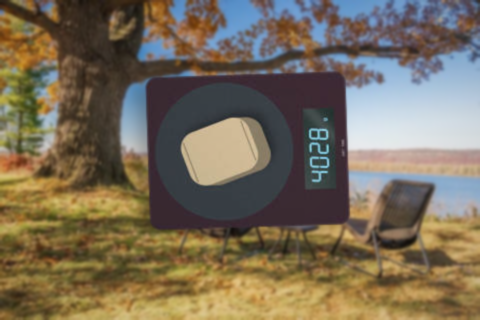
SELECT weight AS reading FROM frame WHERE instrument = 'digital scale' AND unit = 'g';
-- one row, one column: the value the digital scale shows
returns 4028 g
